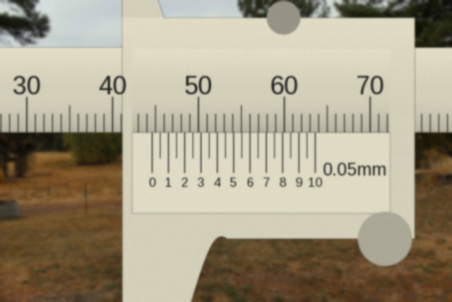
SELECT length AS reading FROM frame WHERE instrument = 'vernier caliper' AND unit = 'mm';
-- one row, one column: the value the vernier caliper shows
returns 44.6 mm
